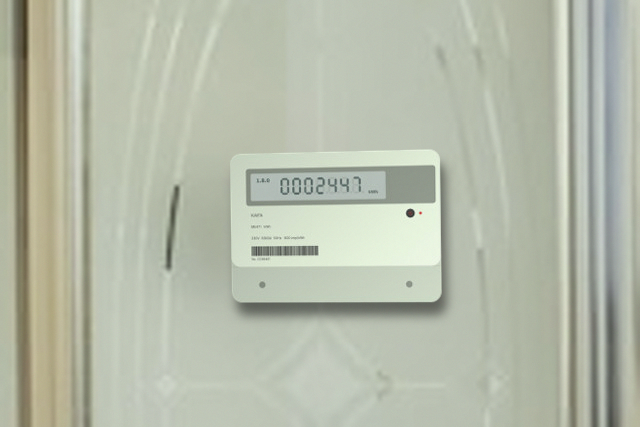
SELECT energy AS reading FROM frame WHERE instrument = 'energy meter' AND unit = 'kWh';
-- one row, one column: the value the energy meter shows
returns 2447 kWh
